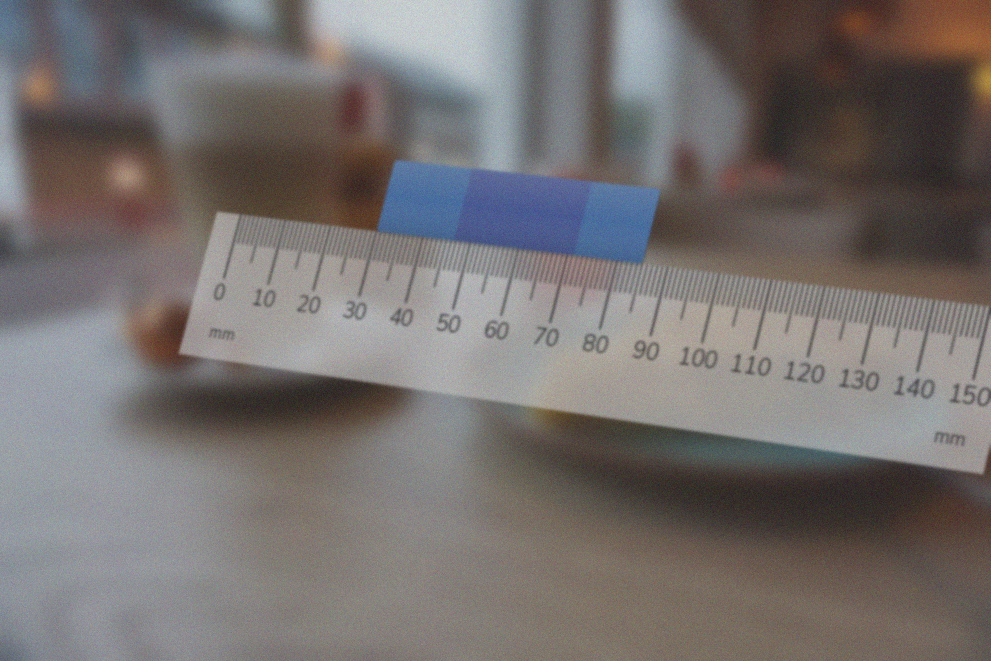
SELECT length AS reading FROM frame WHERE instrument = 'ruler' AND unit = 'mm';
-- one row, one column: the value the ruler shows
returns 55 mm
